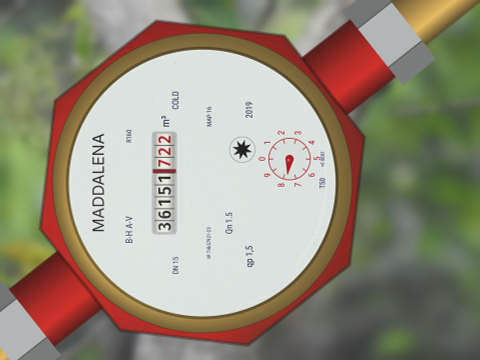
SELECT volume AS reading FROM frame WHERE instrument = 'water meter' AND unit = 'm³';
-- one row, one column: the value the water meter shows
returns 36151.7227 m³
